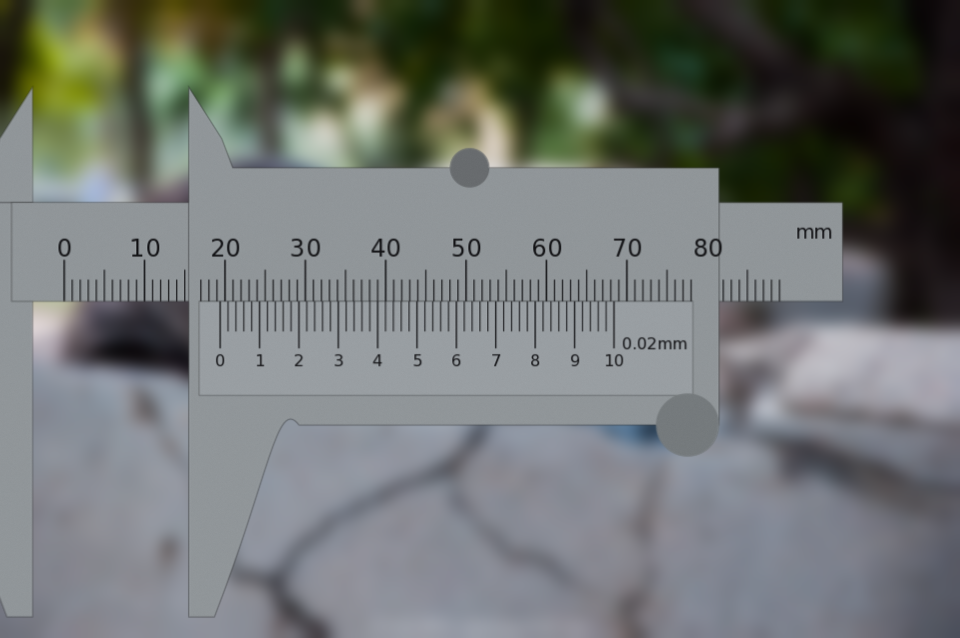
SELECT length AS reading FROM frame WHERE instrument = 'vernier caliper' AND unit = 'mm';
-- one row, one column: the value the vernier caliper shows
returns 19.4 mm
